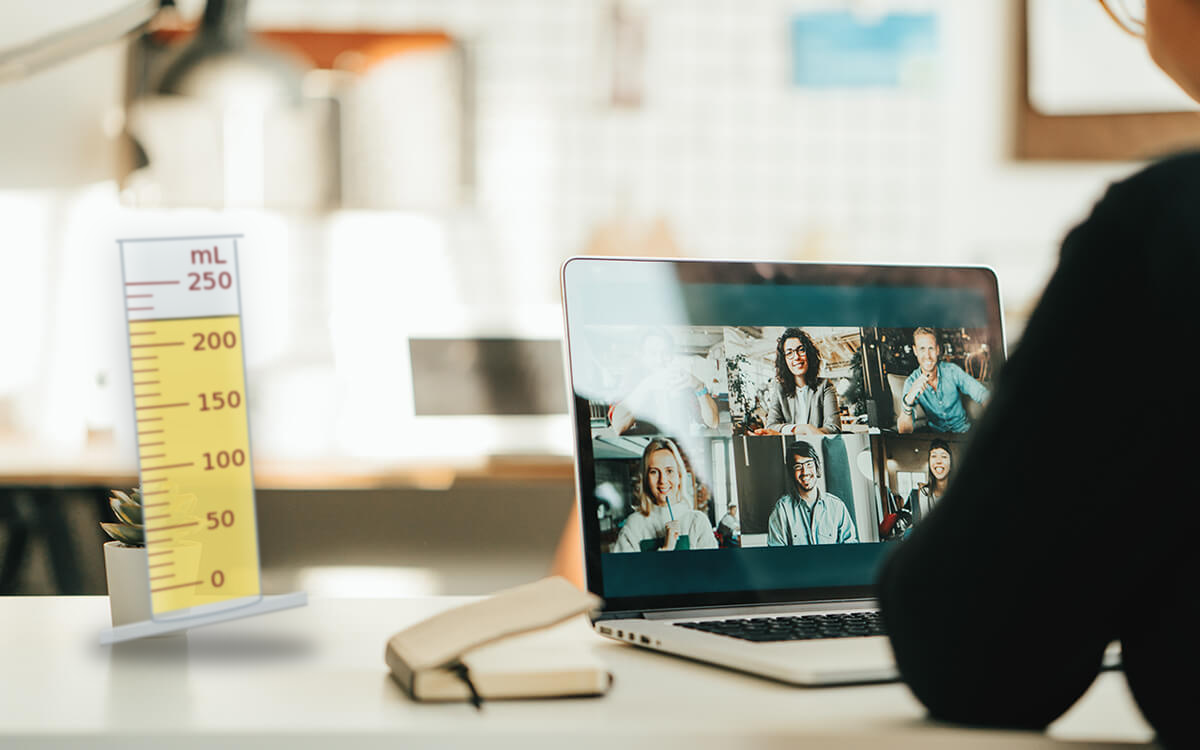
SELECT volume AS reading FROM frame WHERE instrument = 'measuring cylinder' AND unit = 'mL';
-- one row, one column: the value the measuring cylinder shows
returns 220 mL
